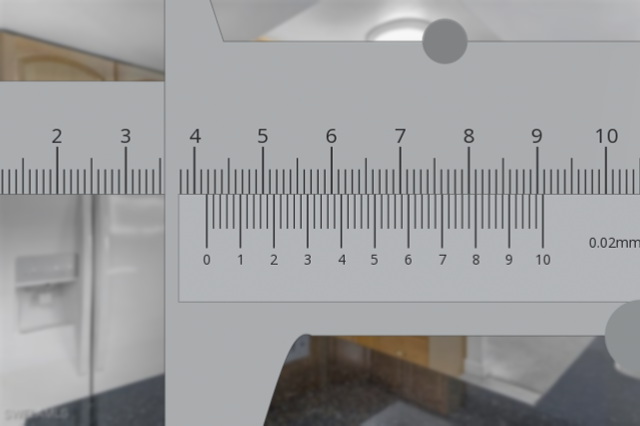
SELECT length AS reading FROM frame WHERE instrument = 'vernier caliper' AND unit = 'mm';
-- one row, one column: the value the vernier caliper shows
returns 41.8 mm
